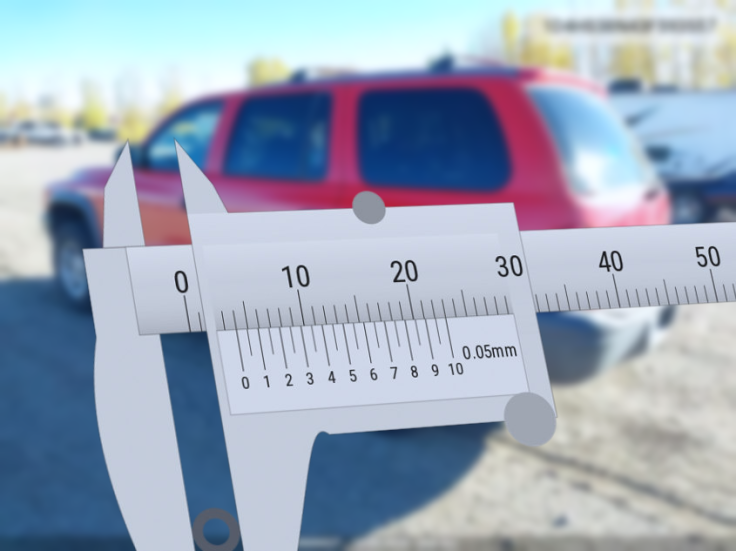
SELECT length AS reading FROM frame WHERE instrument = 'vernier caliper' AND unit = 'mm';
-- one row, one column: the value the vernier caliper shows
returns 4.0 mm
